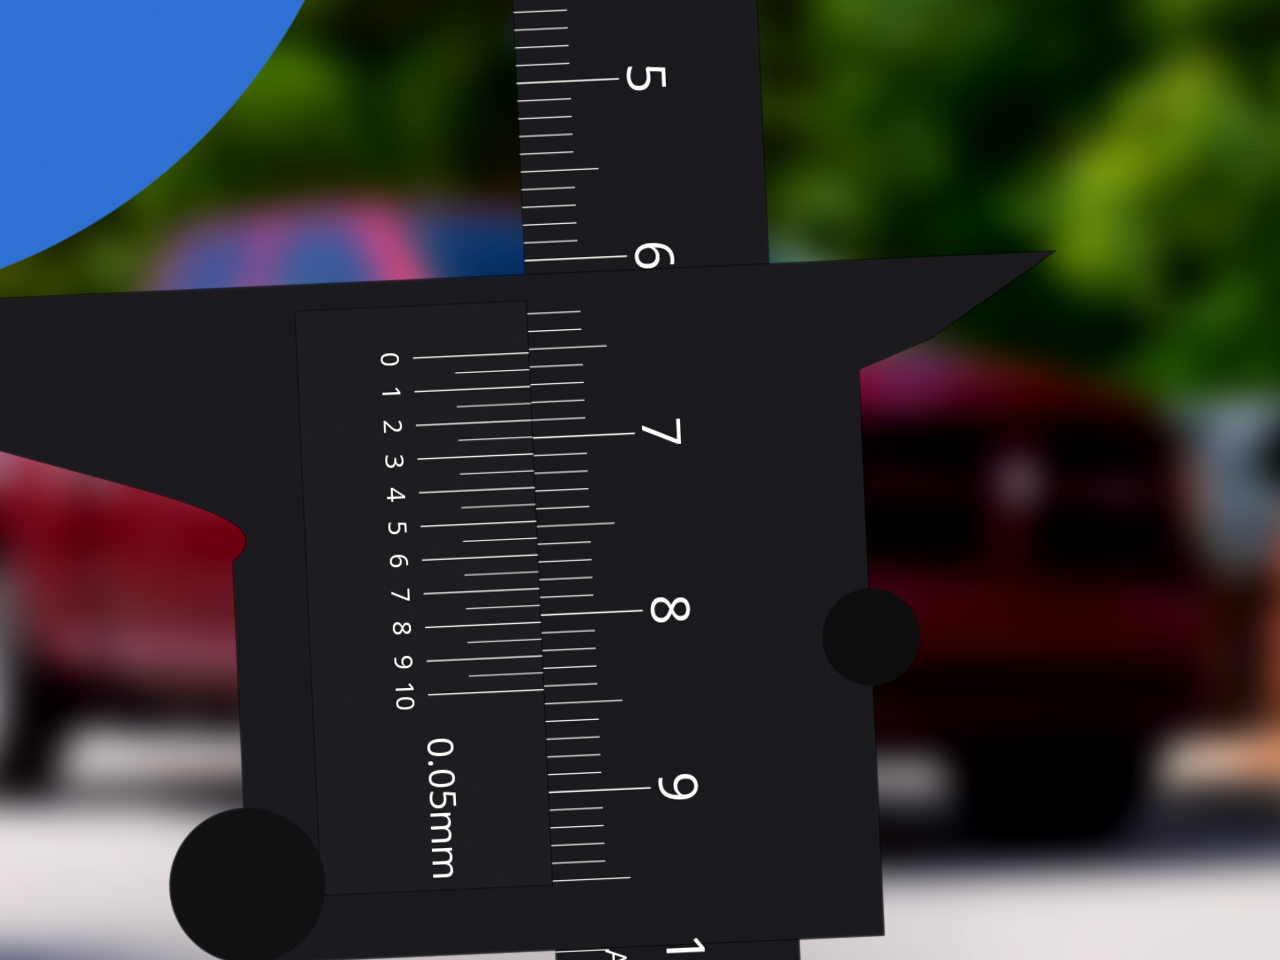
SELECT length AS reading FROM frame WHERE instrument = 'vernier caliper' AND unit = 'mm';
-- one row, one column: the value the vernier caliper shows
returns 65.2 mm
